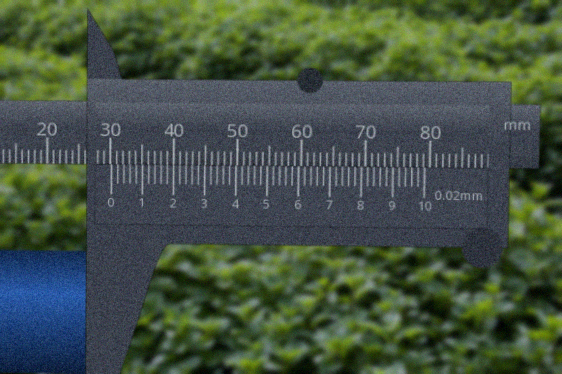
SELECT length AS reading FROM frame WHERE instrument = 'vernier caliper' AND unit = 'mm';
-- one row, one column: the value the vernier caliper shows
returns 30.2 mm
